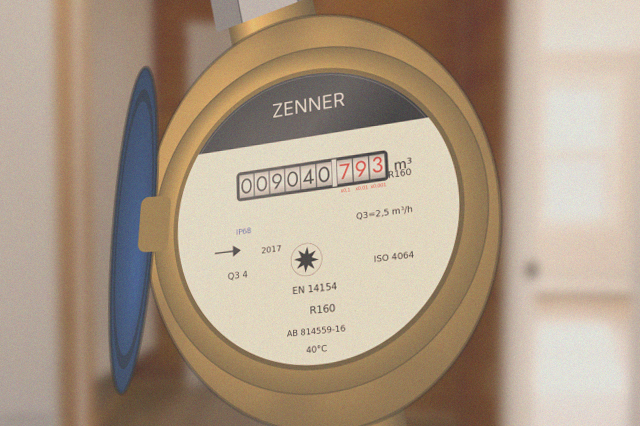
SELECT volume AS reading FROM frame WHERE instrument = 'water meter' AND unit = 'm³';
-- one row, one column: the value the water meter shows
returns 9040.793 m³
